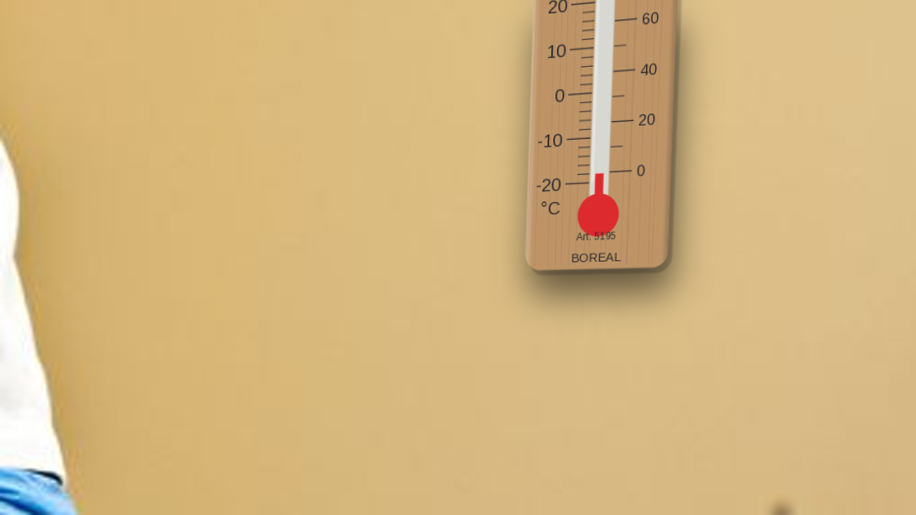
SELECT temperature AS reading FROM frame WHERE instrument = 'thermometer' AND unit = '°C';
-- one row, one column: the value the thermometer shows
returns -18 °C
